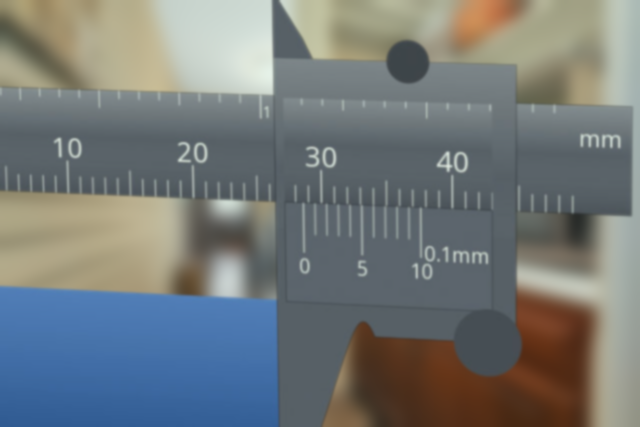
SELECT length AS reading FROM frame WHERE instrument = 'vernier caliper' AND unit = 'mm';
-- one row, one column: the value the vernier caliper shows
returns 28.6 mm
